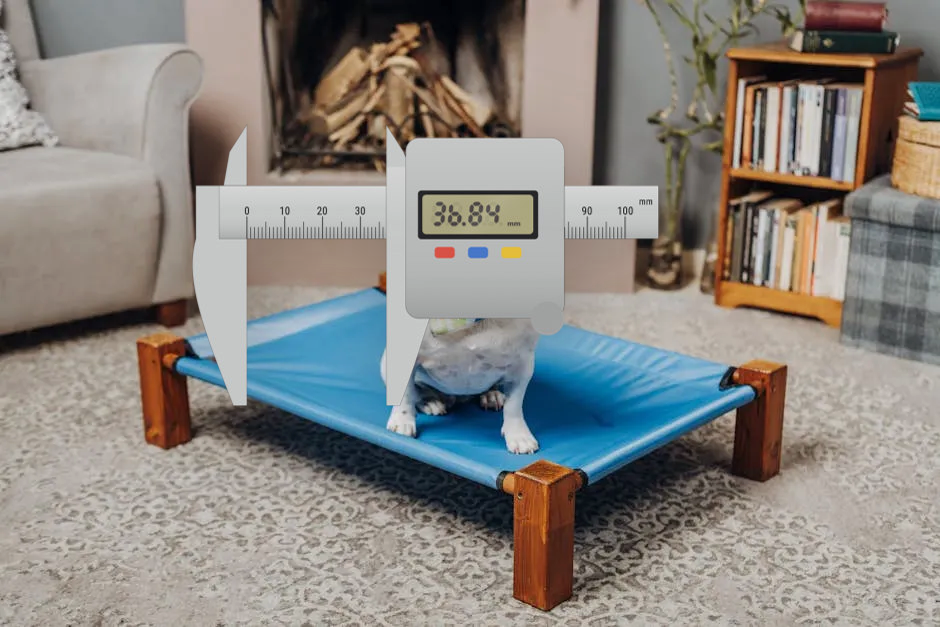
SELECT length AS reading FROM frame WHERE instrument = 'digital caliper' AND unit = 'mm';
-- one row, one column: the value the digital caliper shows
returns 36.84 mm
